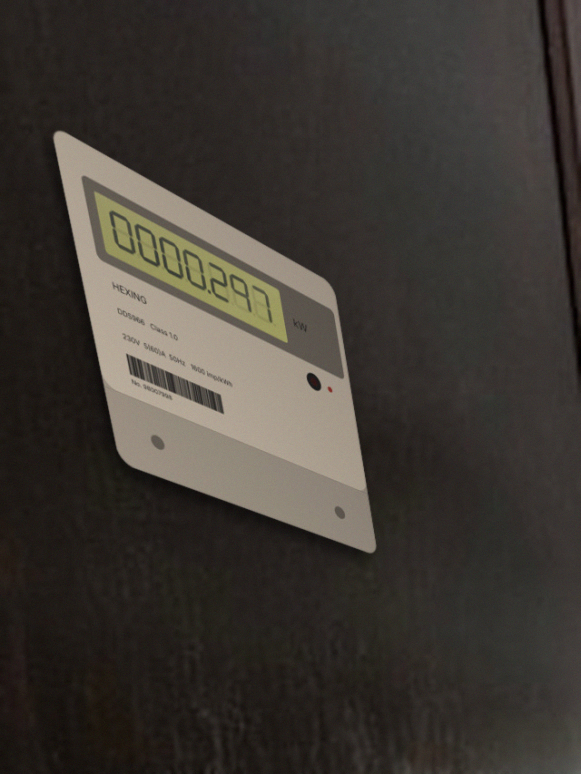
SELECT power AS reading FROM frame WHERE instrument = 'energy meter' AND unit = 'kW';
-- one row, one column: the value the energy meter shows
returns 0.297 kW
